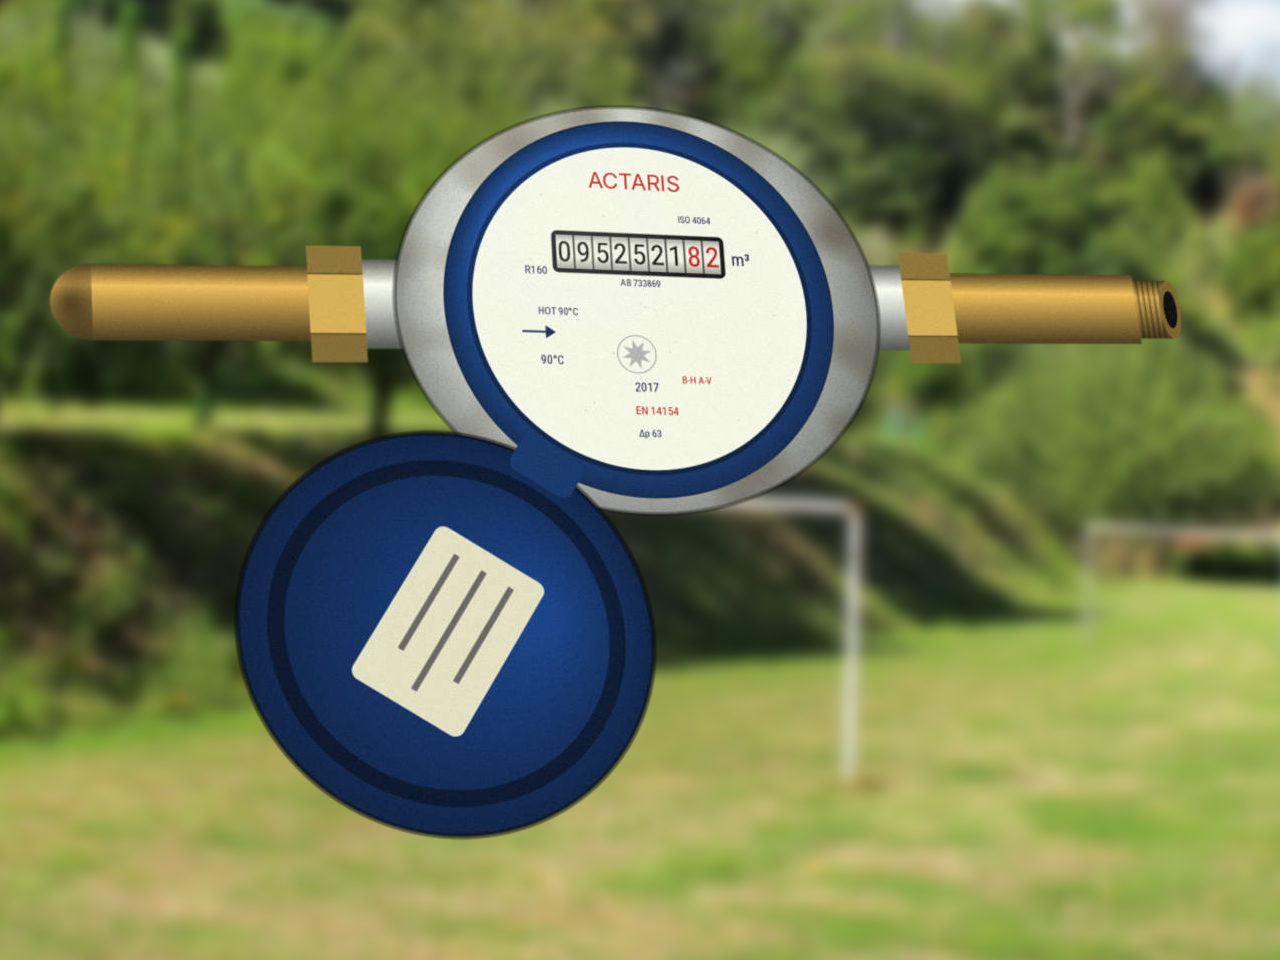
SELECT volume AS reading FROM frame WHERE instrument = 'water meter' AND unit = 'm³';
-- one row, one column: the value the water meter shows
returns 952521.82 m³
